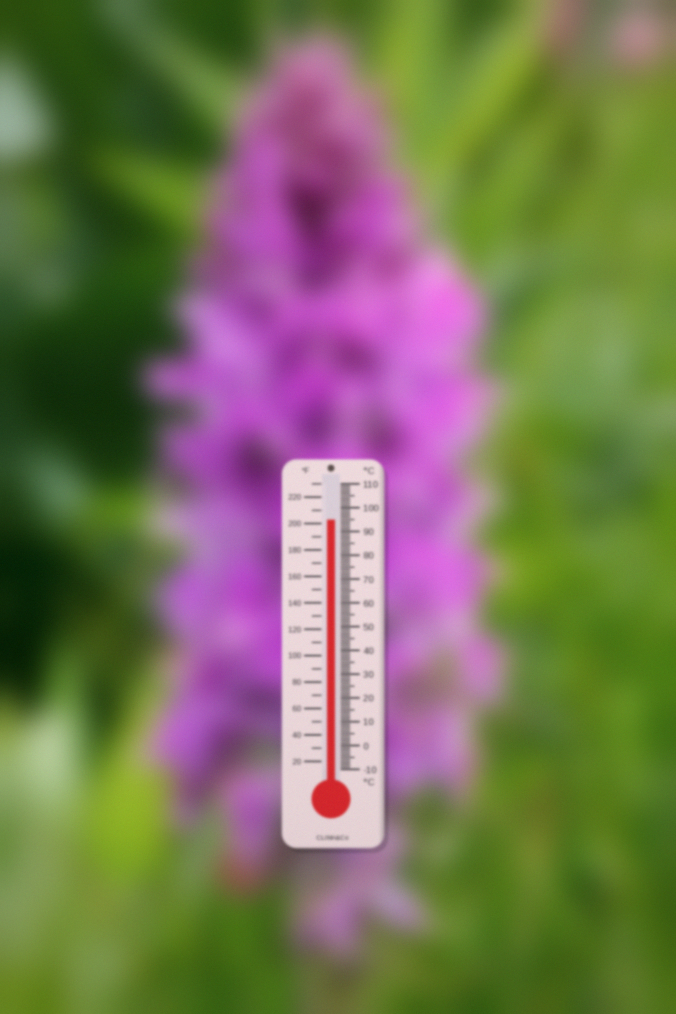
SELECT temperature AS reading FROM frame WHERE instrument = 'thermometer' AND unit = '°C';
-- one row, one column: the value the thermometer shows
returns 95 °C
